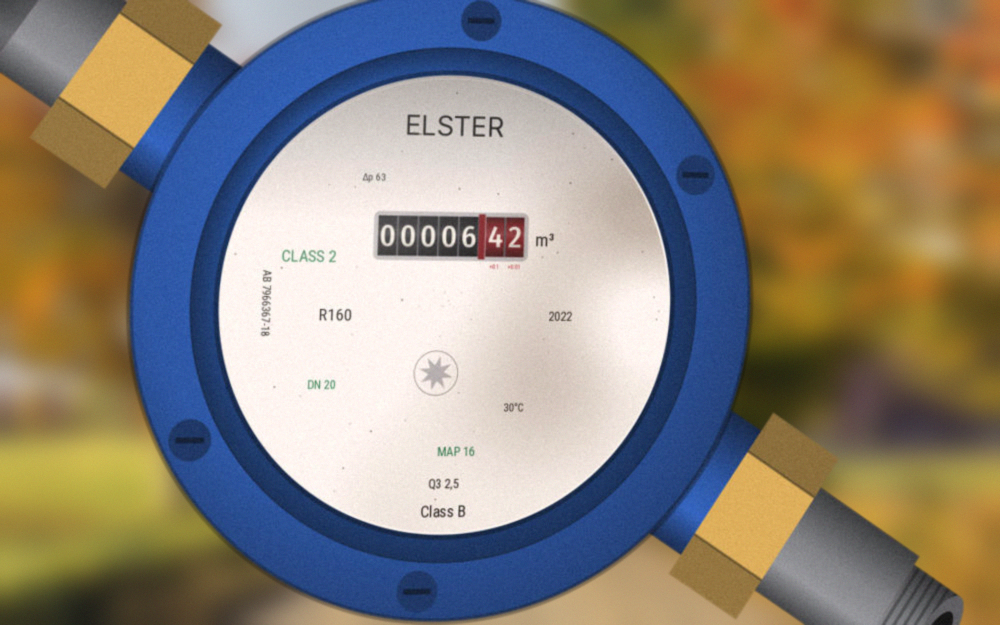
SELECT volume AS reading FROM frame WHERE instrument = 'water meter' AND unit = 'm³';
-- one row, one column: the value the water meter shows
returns 6.42 m³
